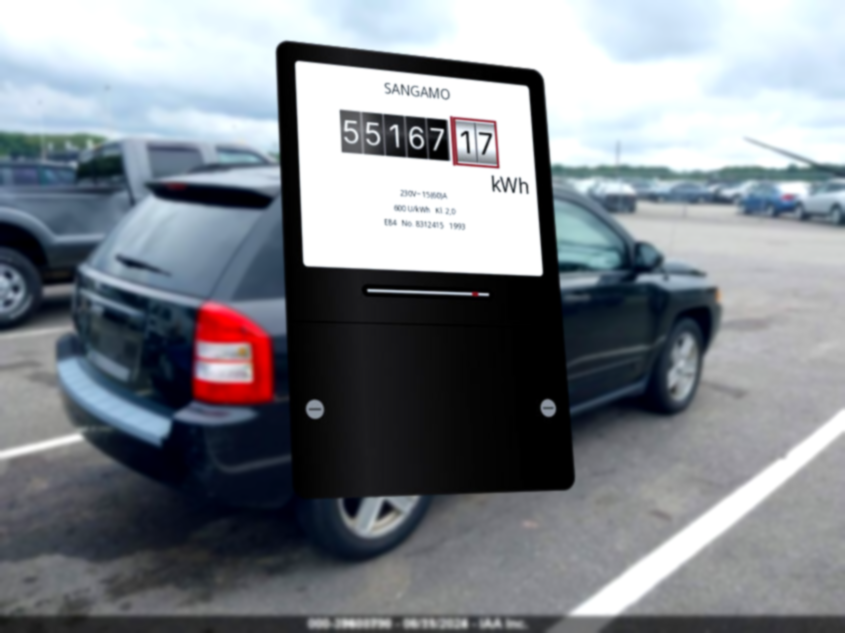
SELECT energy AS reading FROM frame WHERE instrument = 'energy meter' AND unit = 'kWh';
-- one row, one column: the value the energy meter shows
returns 55167.17 kWh
